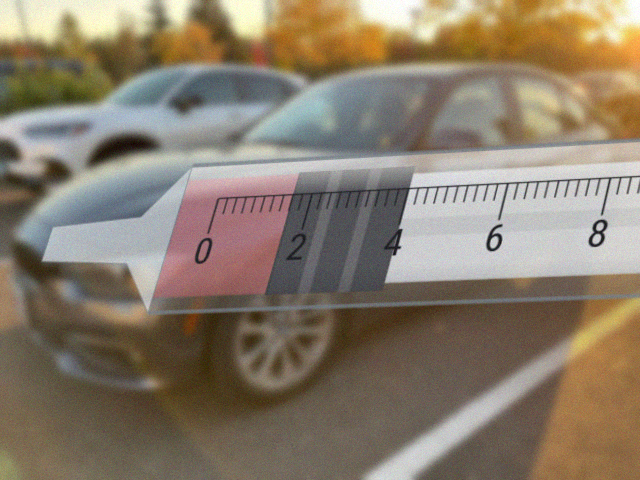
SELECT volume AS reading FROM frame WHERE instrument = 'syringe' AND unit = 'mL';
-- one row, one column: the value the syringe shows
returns 1.6 mL
